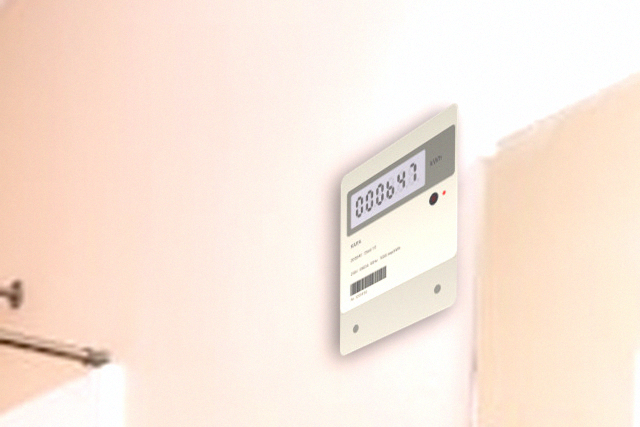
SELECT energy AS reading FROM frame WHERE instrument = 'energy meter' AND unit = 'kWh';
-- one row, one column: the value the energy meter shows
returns 647 kWh
